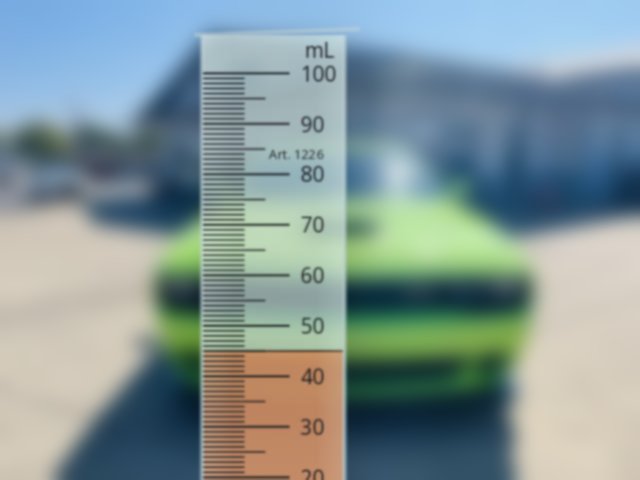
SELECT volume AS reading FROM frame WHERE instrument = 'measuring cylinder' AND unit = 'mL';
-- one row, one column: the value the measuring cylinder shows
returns 45 mL
